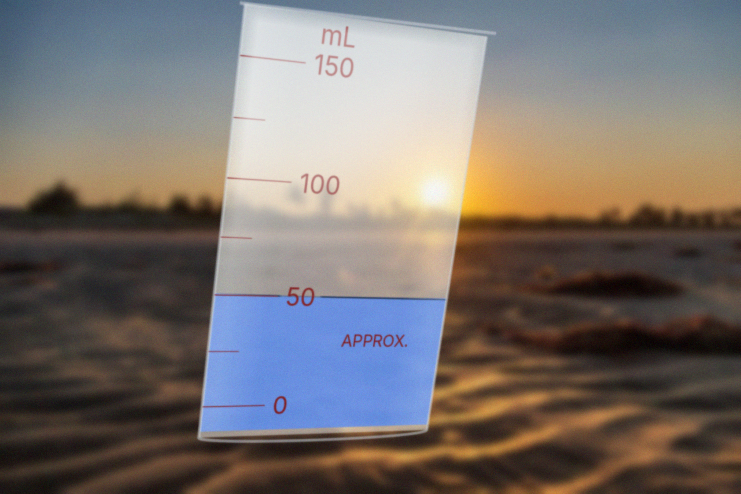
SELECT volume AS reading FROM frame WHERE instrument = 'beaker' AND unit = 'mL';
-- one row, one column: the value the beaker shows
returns 50 mL
